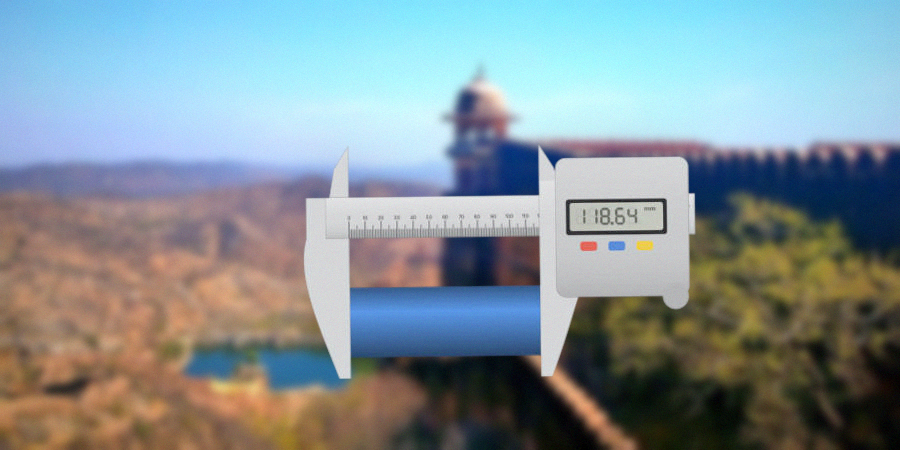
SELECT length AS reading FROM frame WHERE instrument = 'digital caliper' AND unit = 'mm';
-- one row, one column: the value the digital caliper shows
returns 118.64 mm
